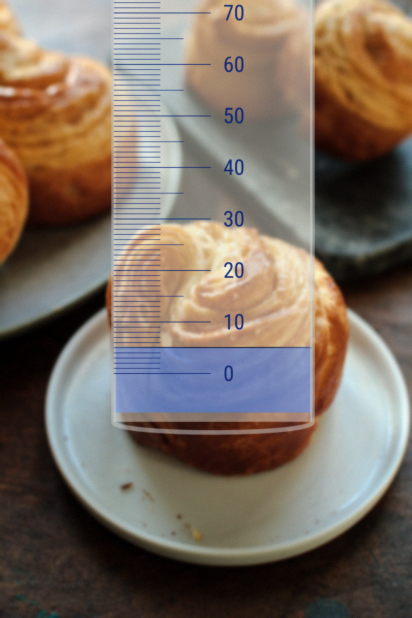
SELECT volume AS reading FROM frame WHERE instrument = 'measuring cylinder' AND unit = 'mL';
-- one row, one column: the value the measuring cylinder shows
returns 5 mL
